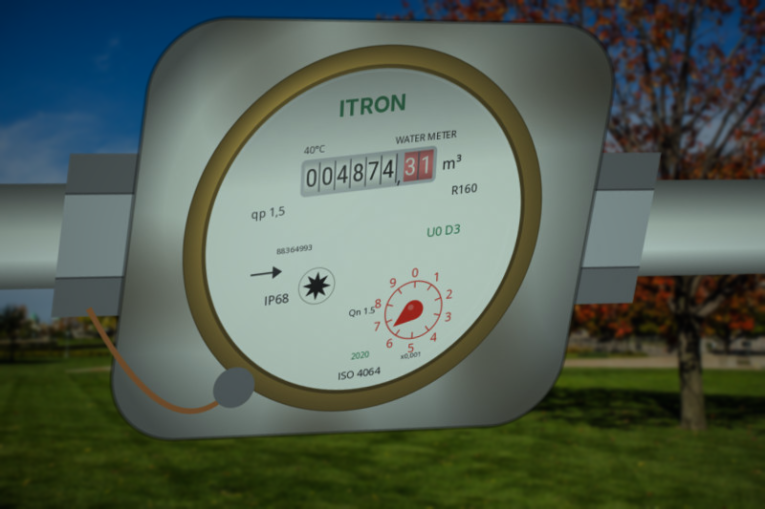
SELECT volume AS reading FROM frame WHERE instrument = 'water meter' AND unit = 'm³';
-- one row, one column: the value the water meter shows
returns 4874.316 m³
